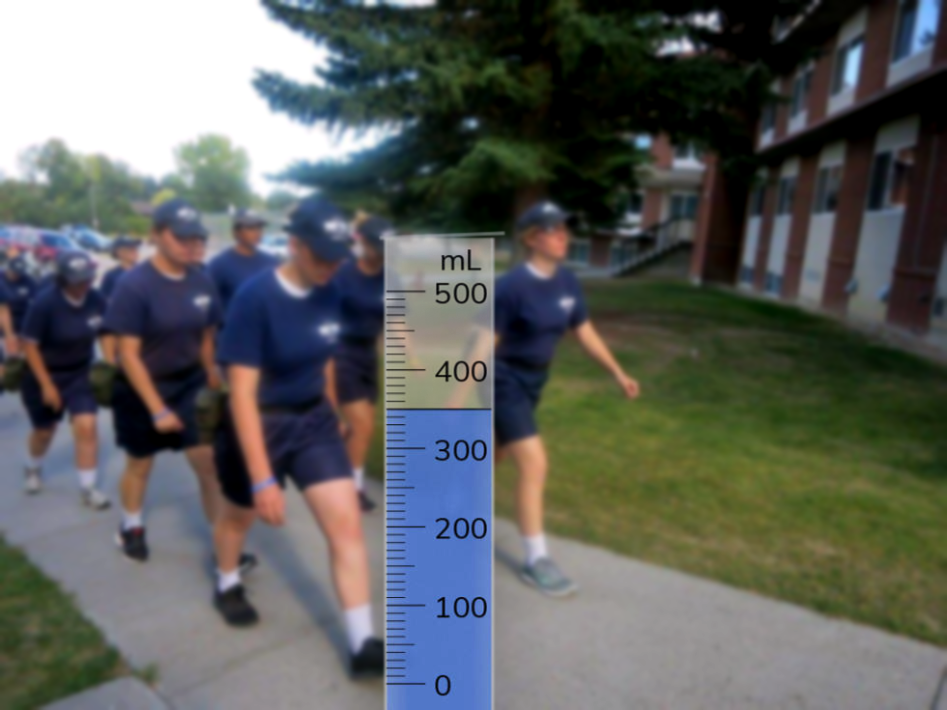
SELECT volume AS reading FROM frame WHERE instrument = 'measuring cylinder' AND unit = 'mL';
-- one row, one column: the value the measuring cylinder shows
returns 350 mL
